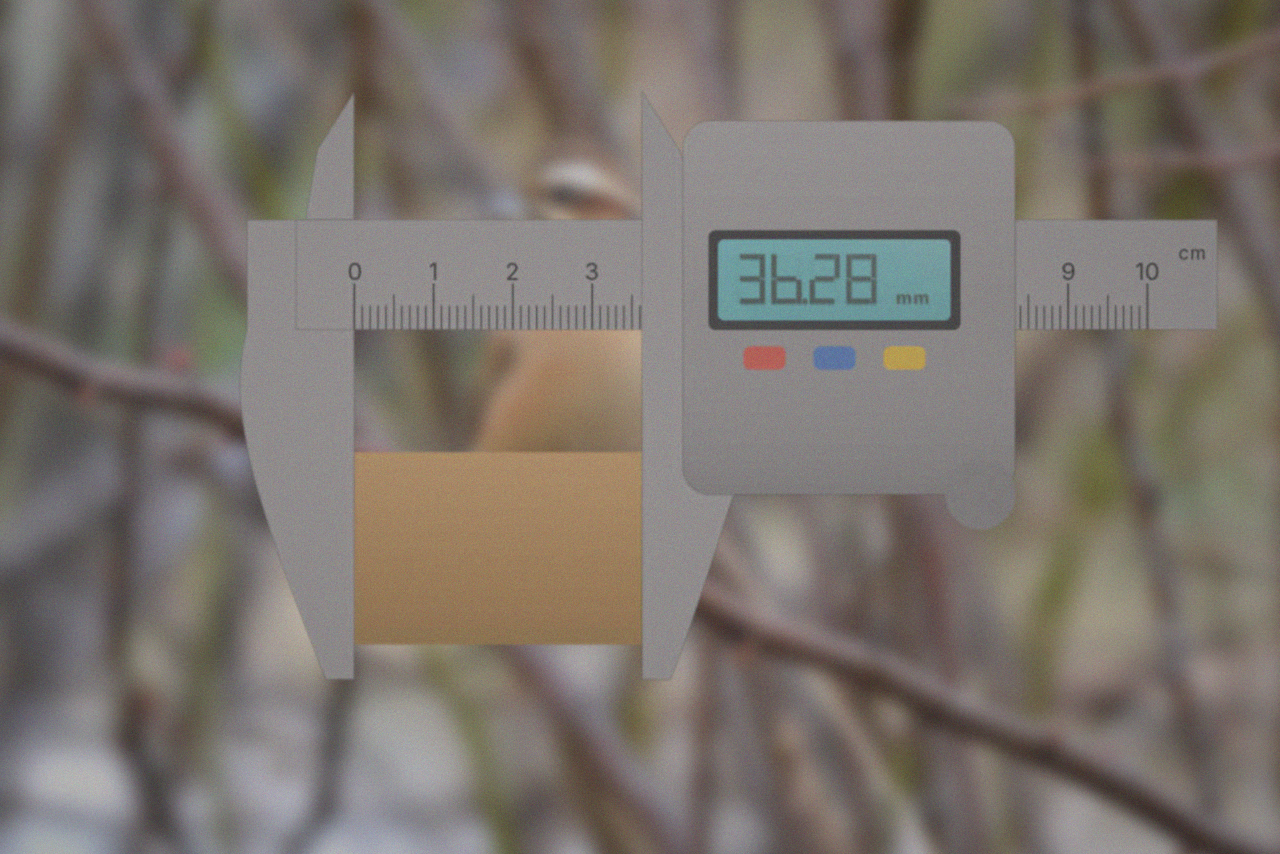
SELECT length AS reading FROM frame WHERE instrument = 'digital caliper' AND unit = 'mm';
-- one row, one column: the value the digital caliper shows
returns 36.28 mm
